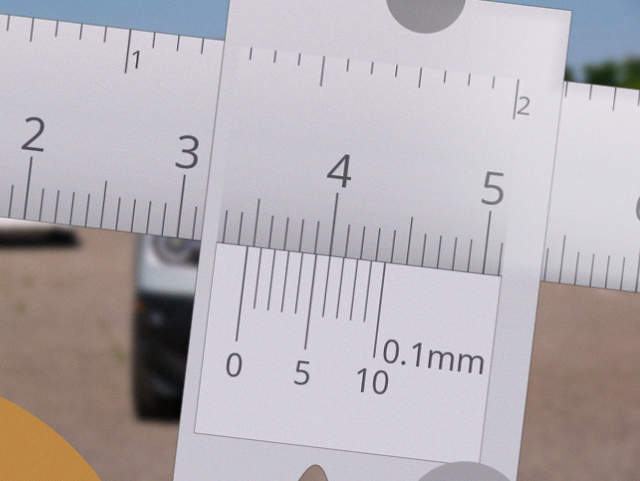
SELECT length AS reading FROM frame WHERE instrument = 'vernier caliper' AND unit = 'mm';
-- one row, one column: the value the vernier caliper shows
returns 34.6 mm
